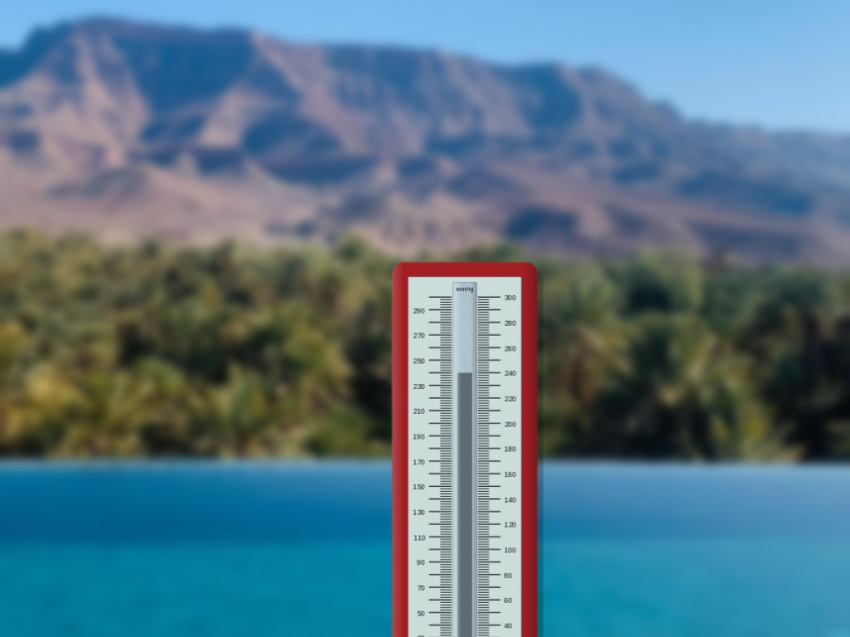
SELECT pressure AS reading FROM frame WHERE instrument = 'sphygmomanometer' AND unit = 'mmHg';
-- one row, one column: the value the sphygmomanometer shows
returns 240 mmHg
